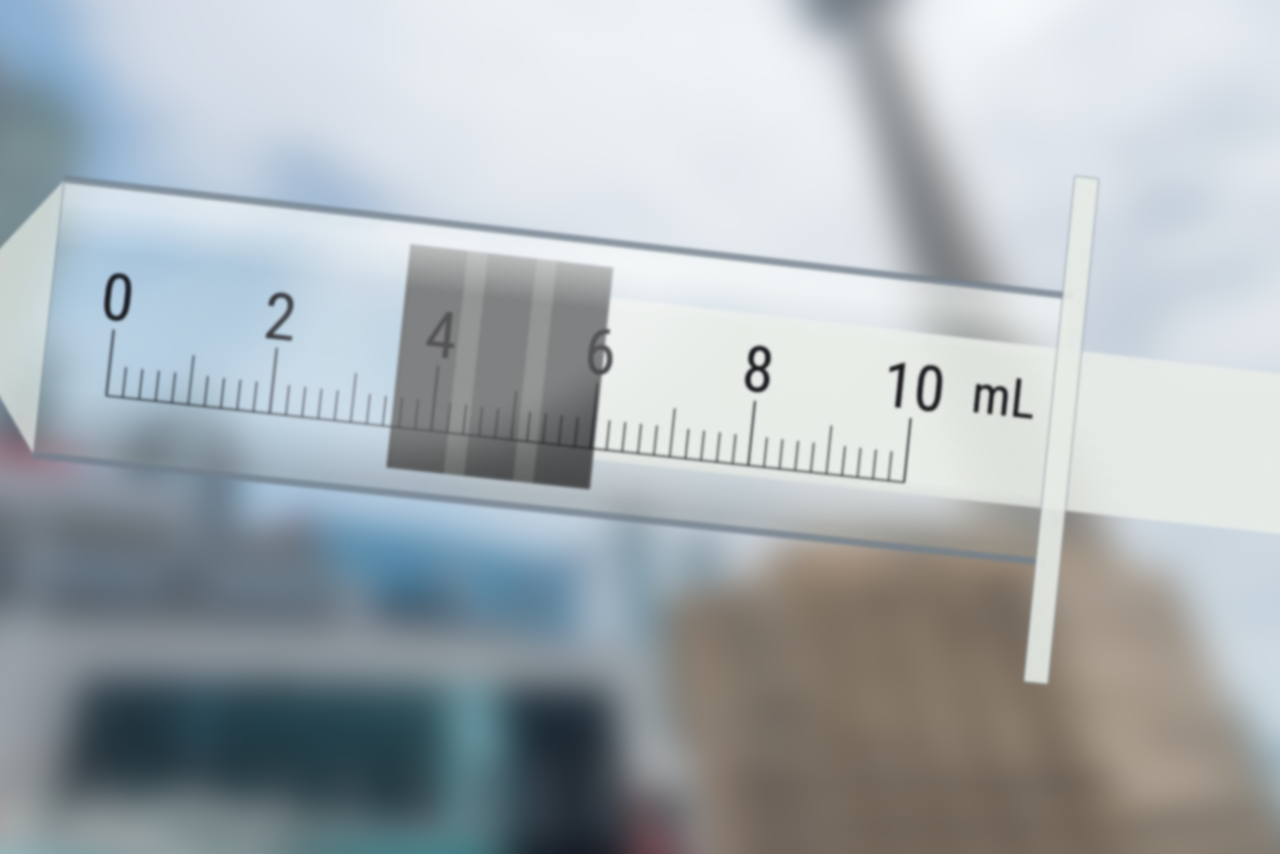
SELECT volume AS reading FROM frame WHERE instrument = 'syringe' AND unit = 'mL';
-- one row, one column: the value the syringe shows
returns 3.5 mL
